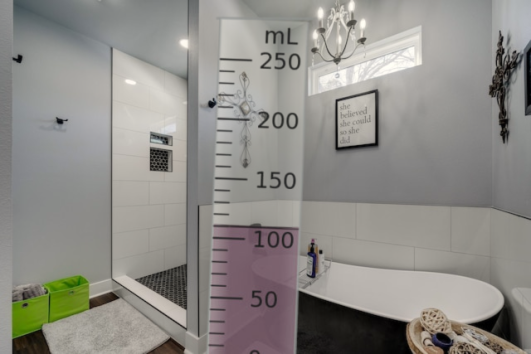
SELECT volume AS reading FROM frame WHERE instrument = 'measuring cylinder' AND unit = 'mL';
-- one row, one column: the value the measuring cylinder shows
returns 110 mL
